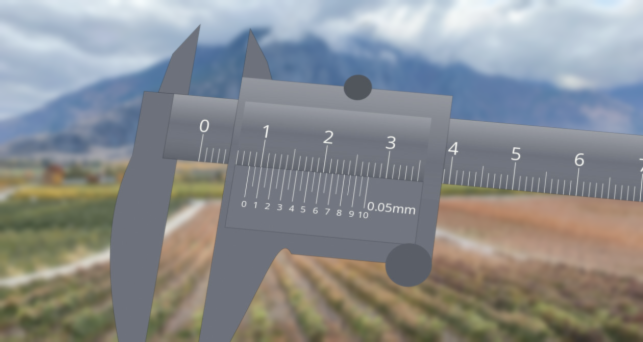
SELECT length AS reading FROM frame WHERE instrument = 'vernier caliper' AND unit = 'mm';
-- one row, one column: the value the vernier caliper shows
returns 8.2 mm
